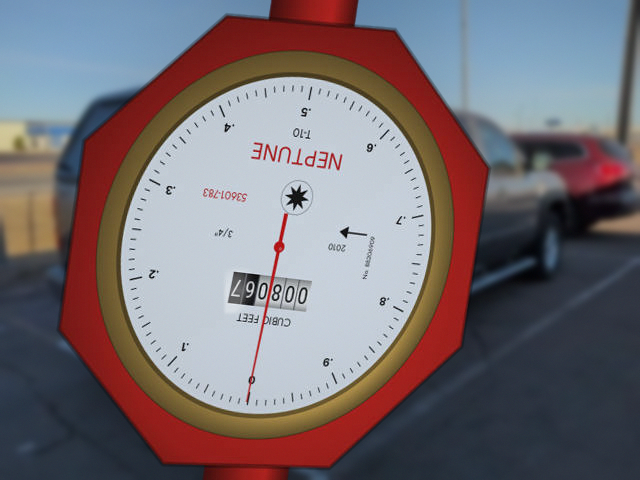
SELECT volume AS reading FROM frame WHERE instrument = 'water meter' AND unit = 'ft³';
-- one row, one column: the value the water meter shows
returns 8067.00 ft³
